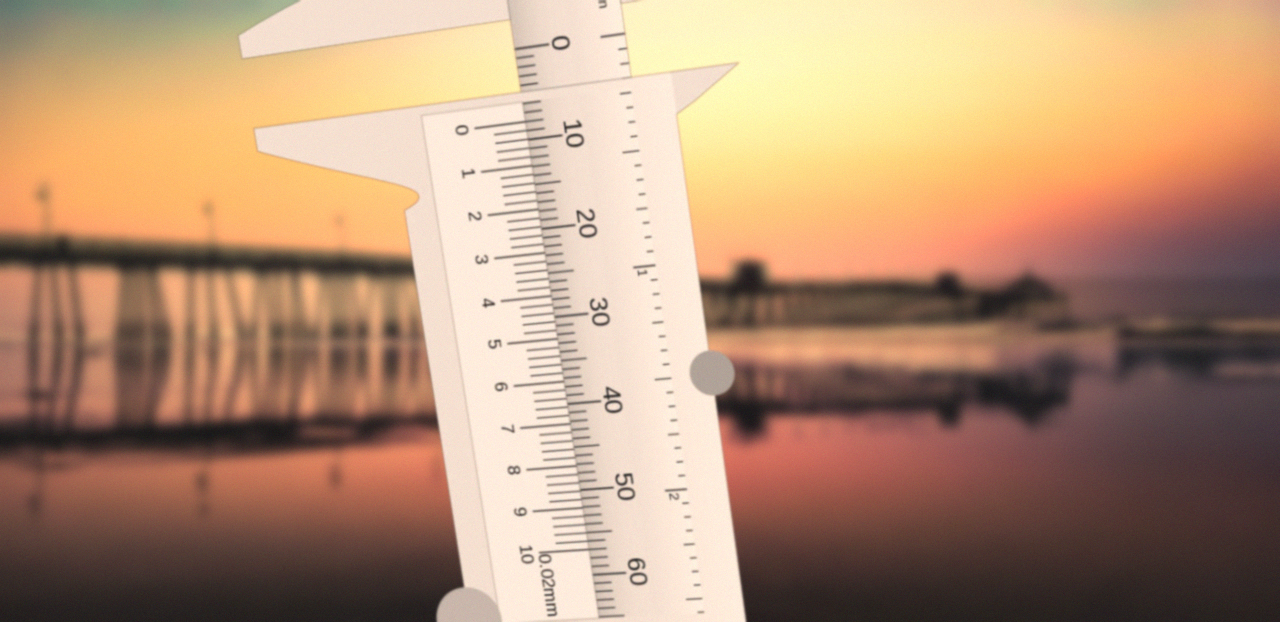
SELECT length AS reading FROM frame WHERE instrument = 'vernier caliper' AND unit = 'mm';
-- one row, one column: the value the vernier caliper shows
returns 8.0 mm
